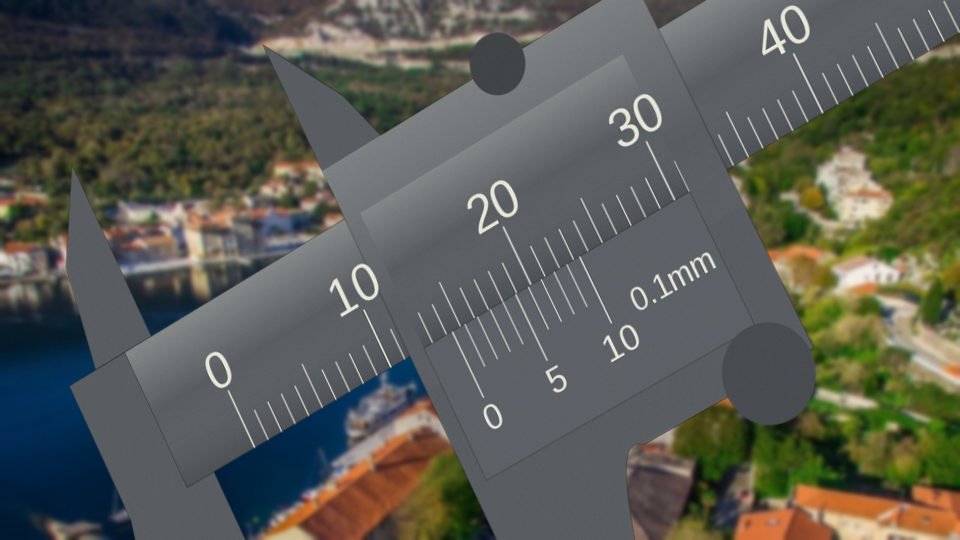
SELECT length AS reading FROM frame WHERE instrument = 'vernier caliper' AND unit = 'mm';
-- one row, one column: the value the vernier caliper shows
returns 14.4 mm
